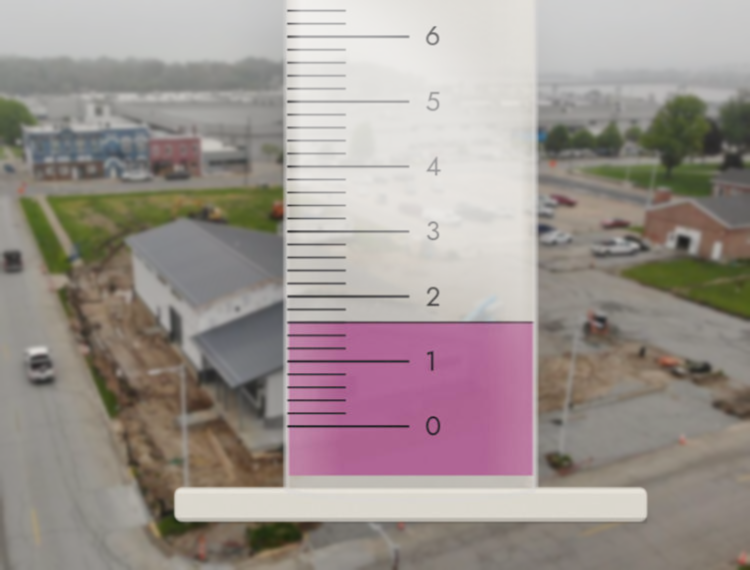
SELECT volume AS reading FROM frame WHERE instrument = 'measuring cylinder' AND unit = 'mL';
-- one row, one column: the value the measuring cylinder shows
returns 1.6 mL
